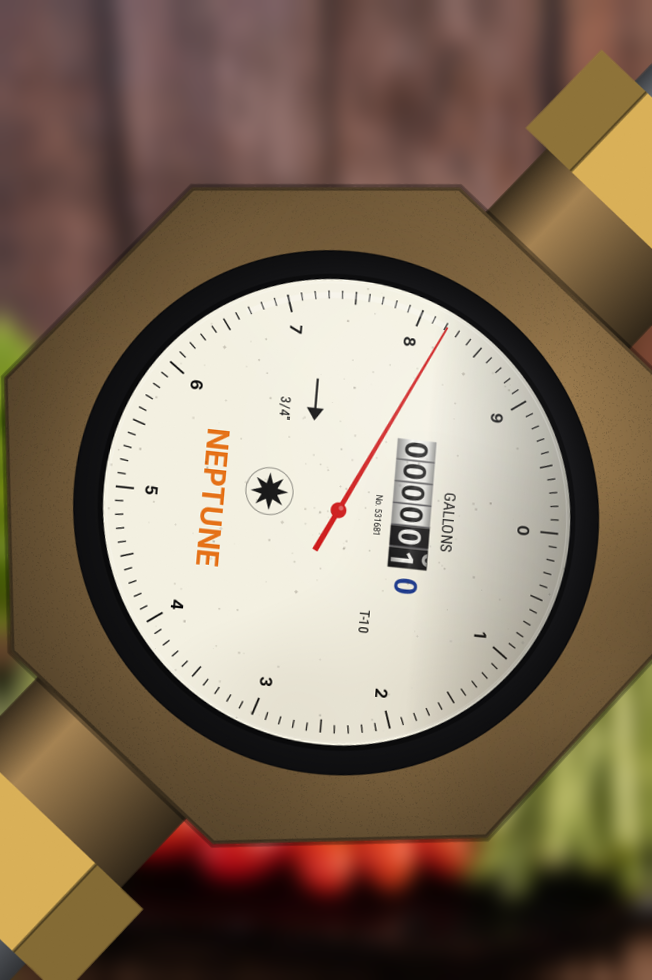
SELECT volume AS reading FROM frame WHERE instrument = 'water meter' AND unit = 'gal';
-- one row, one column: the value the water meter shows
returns 8.2 gal
